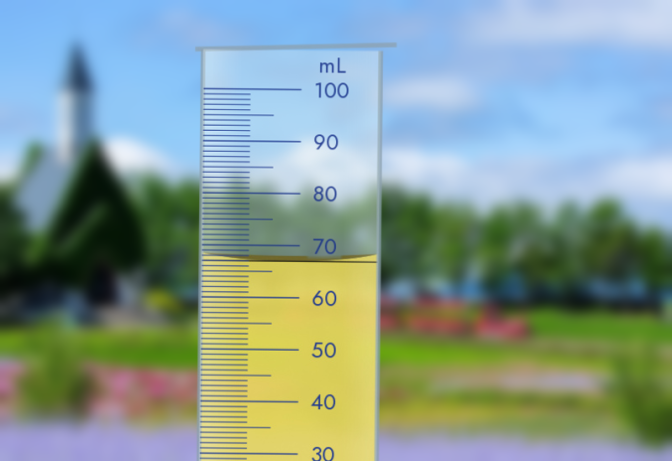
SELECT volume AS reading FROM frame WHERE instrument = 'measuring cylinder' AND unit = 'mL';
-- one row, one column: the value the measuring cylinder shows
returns 67 mL
